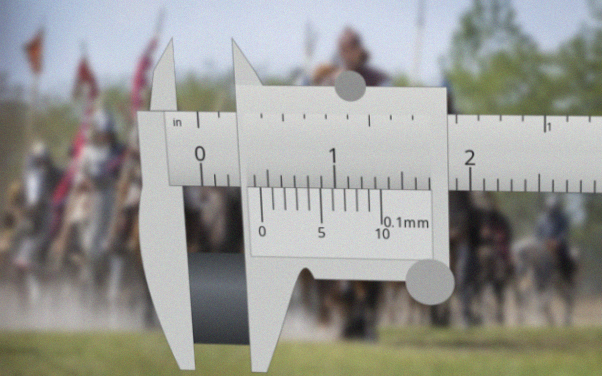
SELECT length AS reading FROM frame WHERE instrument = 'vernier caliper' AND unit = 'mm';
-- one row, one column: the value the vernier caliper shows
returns 4.4 mm
